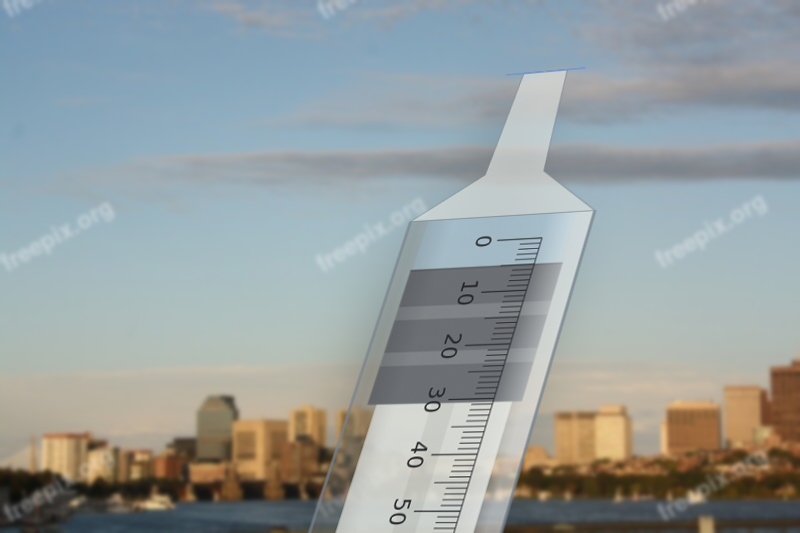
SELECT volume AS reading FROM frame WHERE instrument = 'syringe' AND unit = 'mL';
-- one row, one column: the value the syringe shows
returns 5 mL
